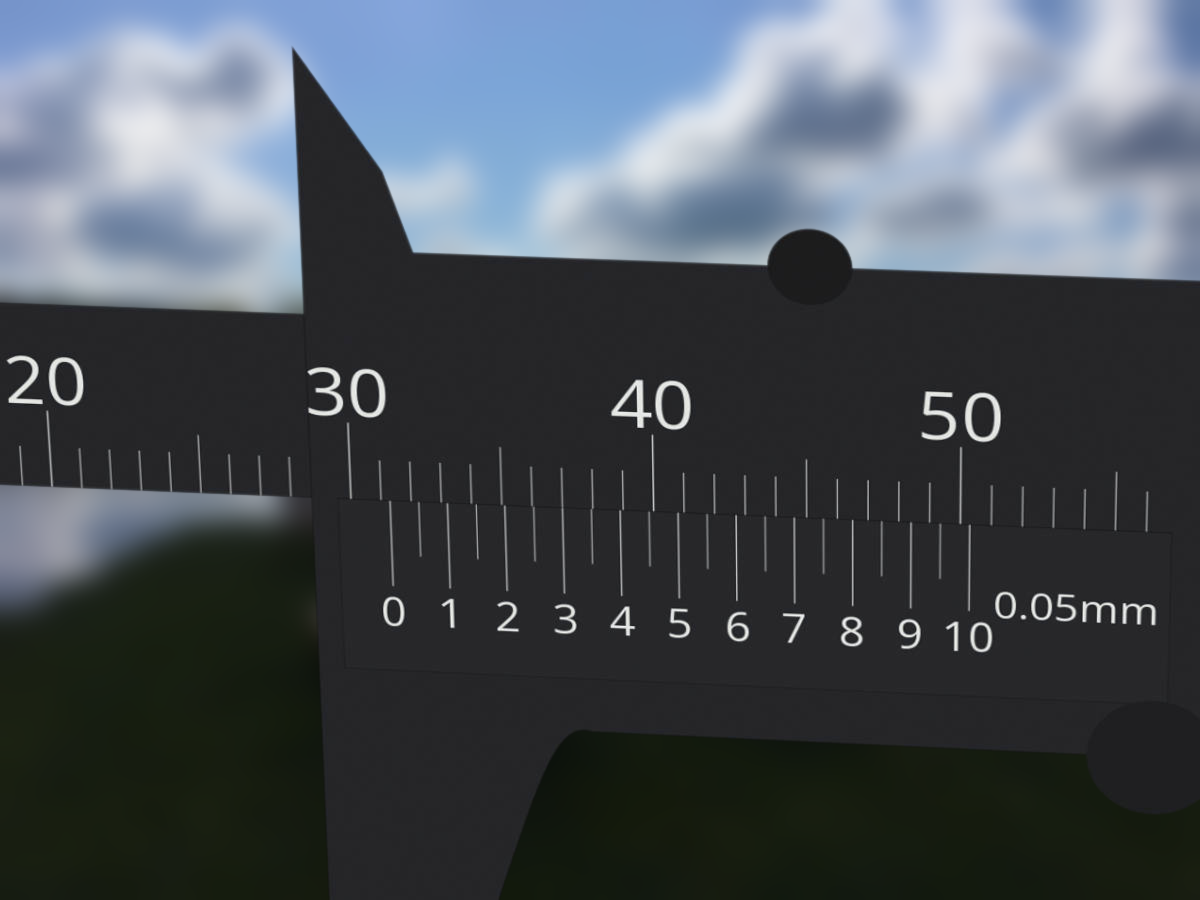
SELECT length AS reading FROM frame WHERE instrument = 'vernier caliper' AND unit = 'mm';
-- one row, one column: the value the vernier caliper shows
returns 31.30 mm
